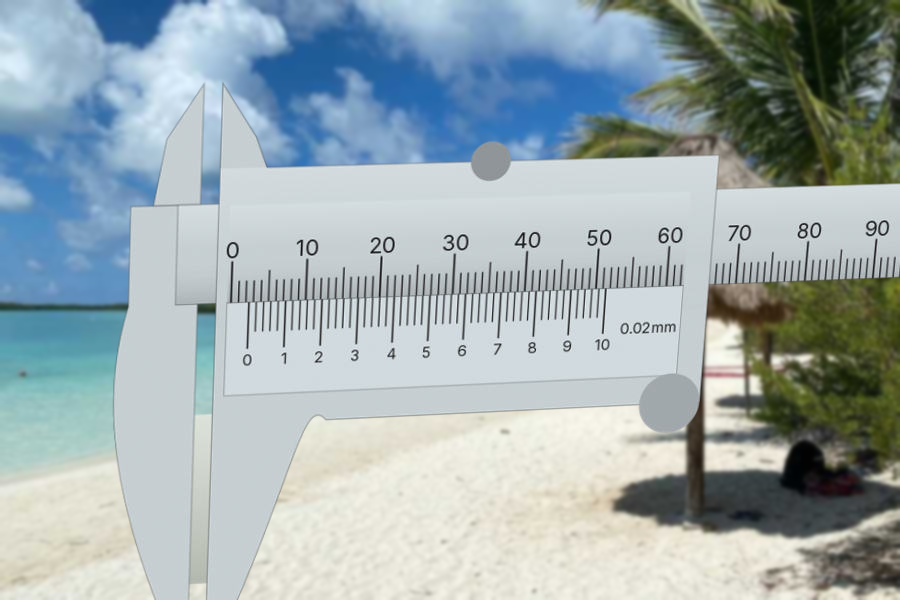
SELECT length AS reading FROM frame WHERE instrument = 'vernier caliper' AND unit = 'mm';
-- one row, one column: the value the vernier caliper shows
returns 2.4 mm
